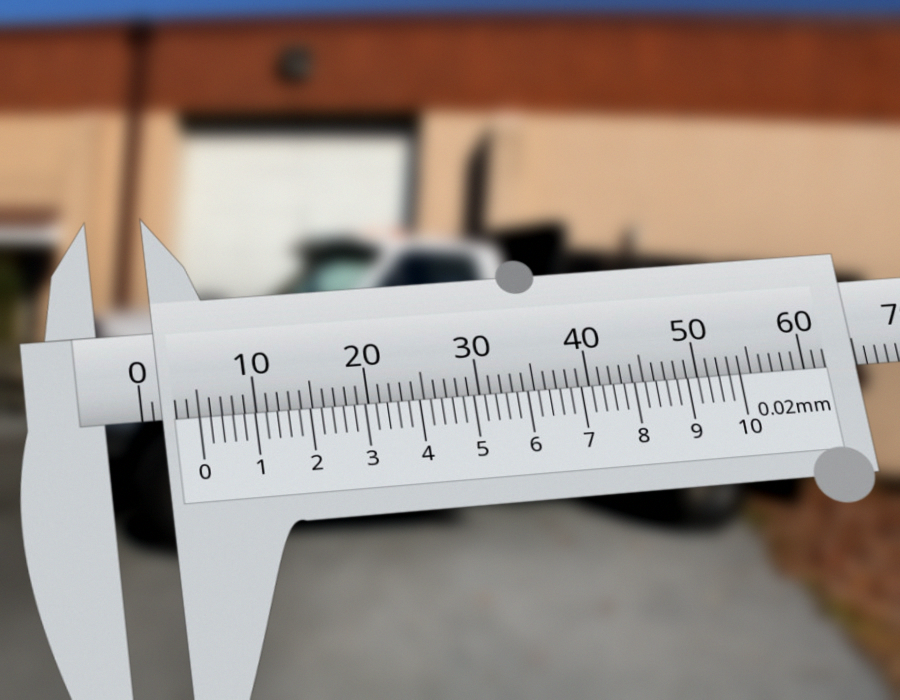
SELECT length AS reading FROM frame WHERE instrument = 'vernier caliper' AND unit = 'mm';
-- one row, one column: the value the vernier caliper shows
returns 5.0 mm
